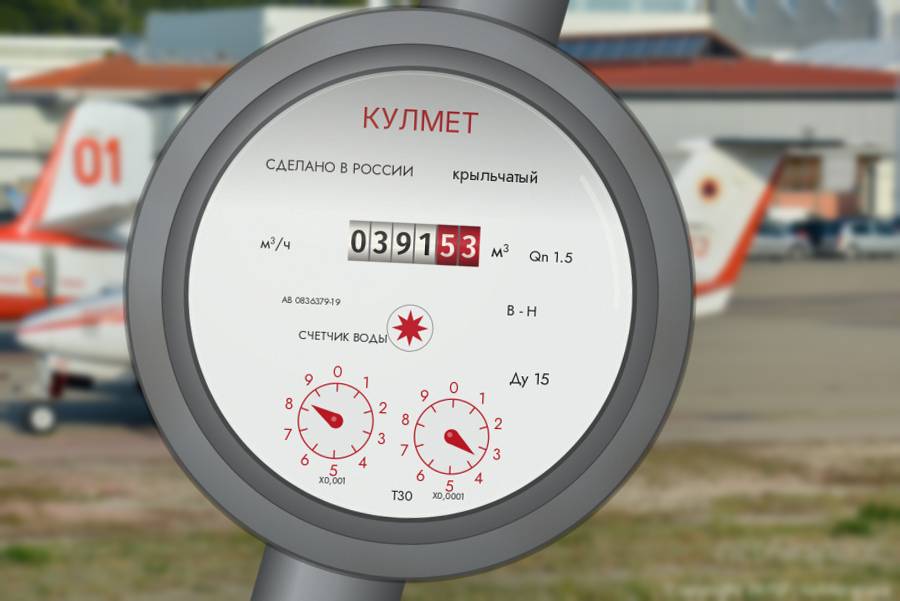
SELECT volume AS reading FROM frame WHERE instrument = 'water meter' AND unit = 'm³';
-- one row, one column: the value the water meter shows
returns 391.5383 m³
